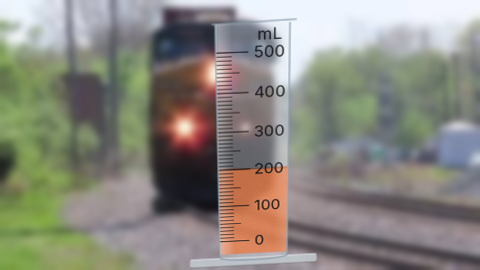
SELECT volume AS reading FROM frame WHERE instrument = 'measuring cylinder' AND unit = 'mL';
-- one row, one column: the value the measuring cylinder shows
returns 200 mL
